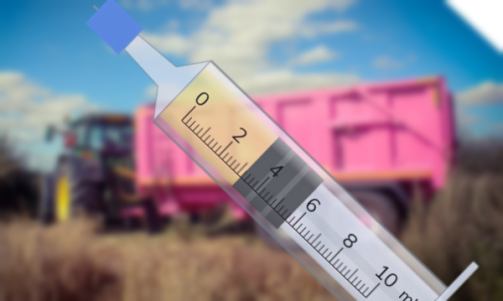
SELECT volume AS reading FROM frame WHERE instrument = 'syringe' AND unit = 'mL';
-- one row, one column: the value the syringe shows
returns 3.2 mL
